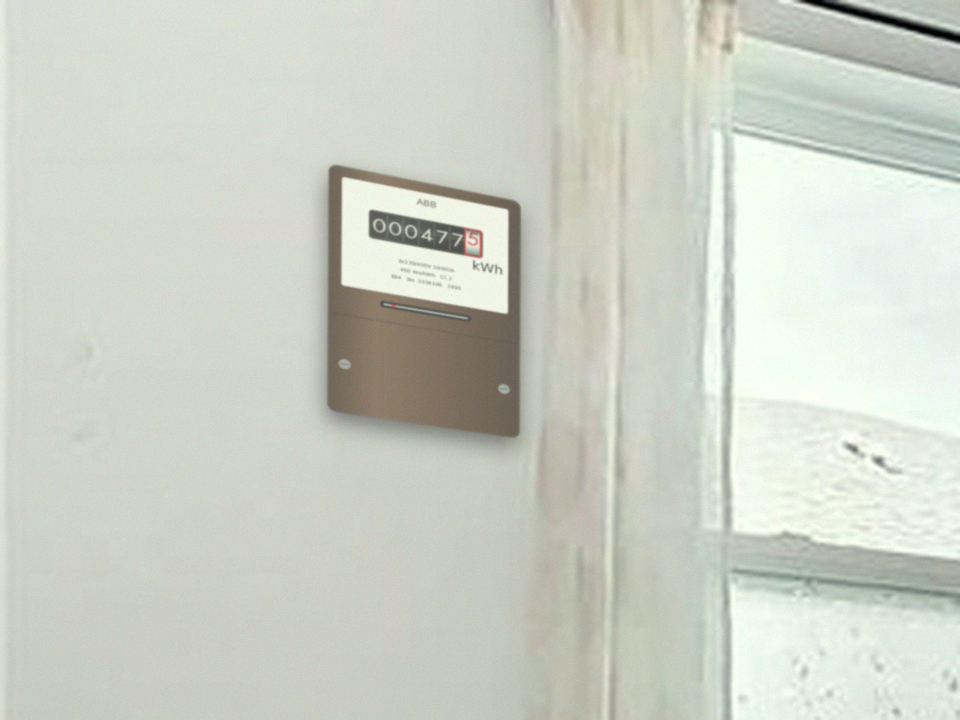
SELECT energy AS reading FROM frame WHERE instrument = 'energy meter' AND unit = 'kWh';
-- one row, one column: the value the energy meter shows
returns 477.5 kWh
